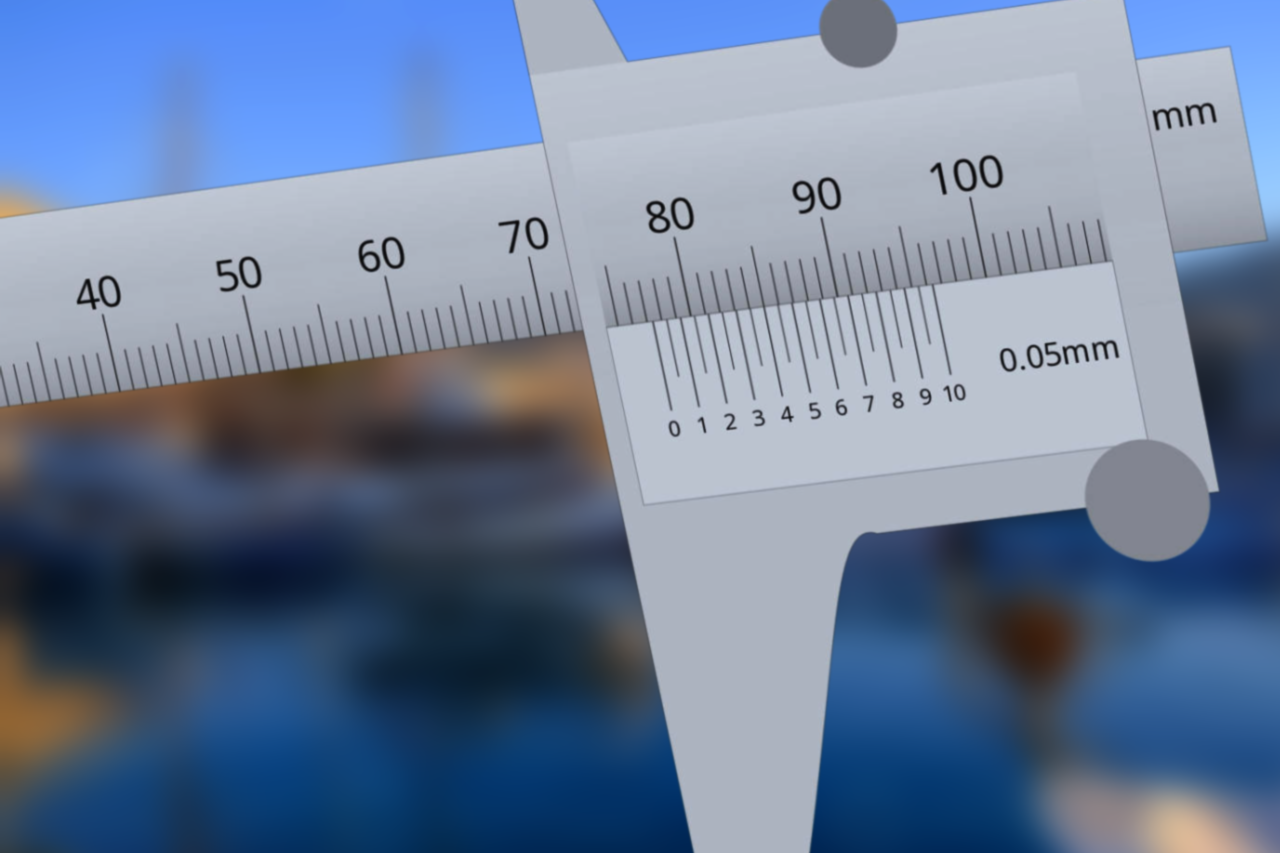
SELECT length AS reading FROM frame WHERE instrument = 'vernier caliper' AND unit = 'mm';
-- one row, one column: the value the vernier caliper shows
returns 77.4 mm
